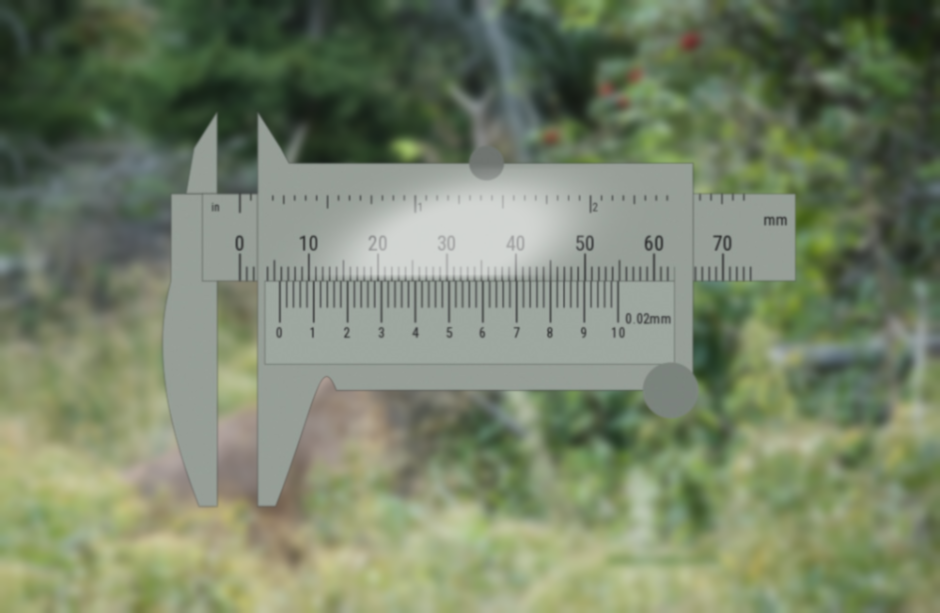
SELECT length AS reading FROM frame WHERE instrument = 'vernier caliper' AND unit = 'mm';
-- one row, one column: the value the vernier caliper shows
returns 5.8 mm
